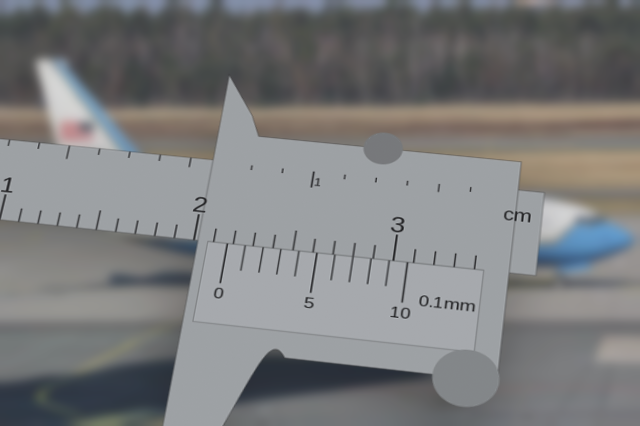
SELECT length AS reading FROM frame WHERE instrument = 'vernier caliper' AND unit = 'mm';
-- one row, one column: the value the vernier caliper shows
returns 21.7 mm
